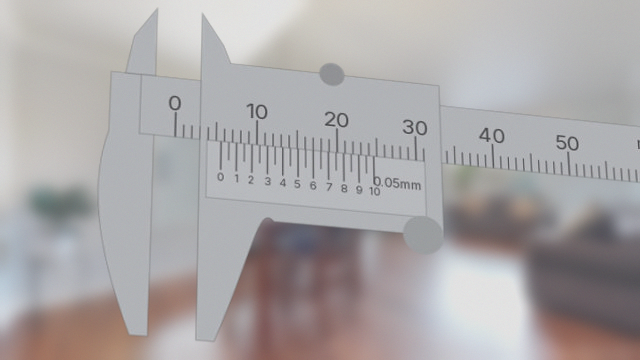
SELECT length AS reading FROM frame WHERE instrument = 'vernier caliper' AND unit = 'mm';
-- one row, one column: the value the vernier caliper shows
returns 5.6 mm
